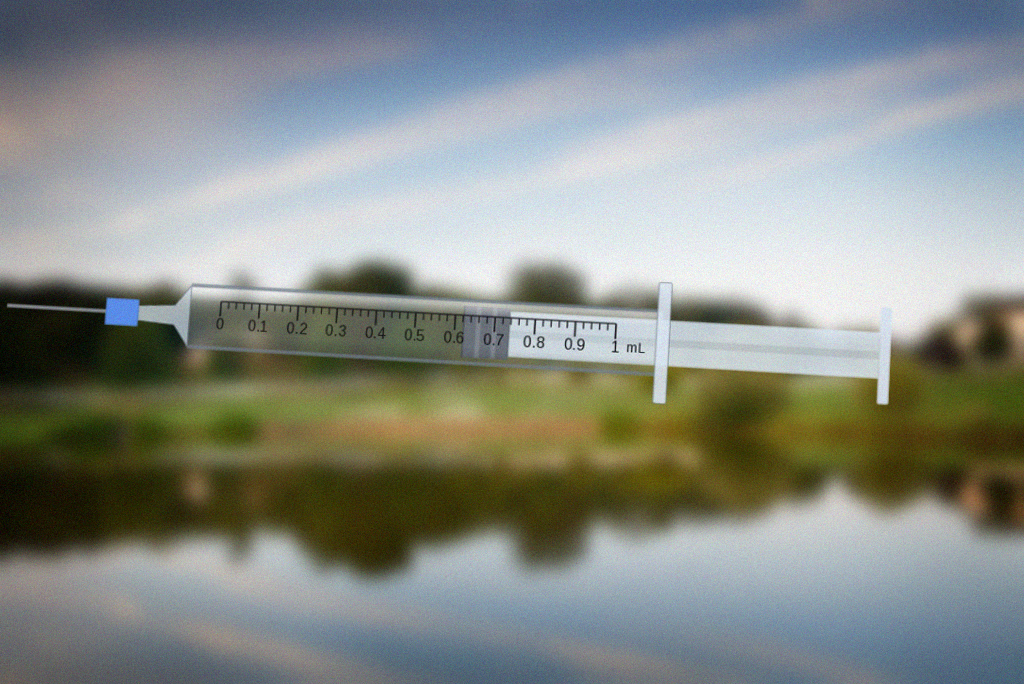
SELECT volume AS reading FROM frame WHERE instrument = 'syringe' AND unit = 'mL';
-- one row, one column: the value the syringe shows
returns 0.62 mL
